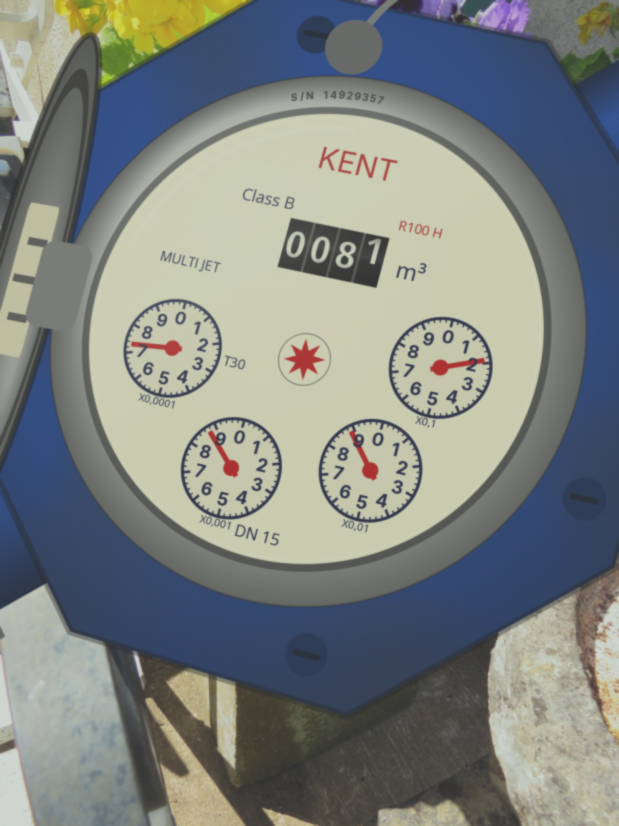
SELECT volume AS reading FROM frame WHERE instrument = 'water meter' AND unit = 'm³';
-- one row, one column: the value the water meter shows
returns 81.1887 m³
